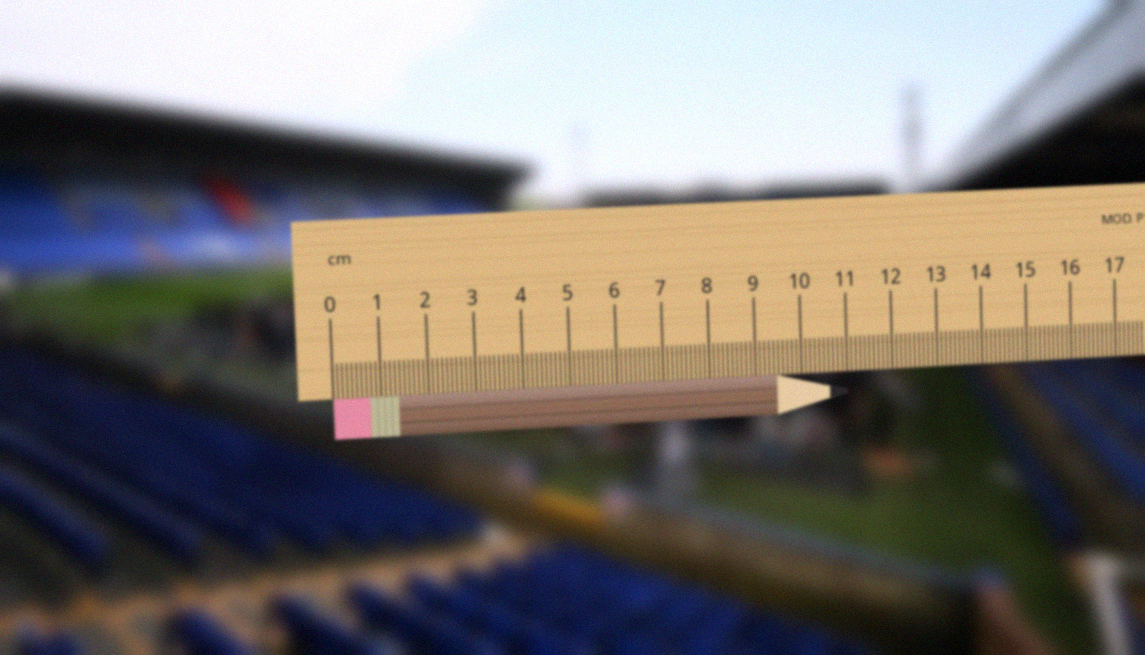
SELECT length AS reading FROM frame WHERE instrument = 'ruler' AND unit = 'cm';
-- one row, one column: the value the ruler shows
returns 11 cm
